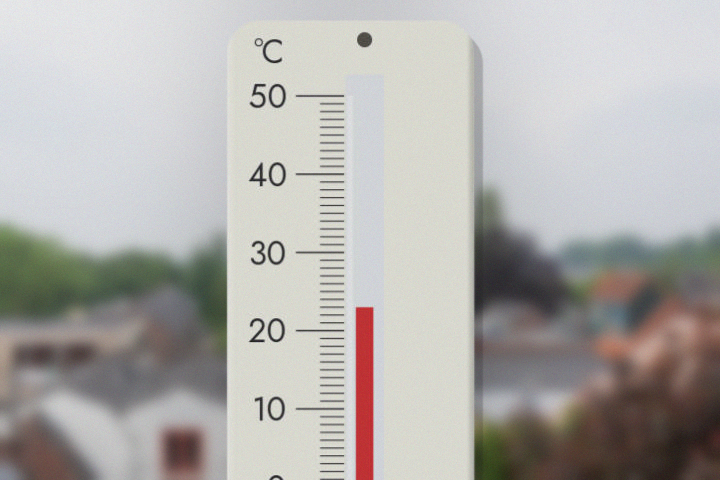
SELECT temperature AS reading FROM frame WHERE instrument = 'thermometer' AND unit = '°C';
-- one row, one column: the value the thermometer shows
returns 23 °C
